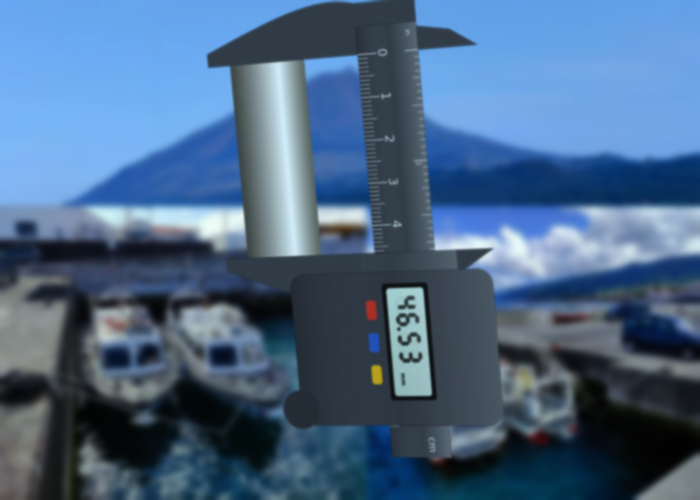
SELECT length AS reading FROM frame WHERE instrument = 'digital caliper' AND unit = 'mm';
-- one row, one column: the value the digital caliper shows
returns 46.53 mm
